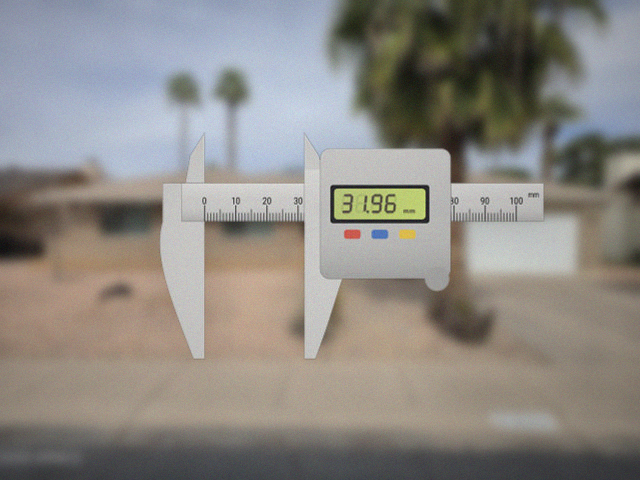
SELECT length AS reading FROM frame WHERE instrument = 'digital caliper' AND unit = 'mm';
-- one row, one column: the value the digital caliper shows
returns 31.96 mm
